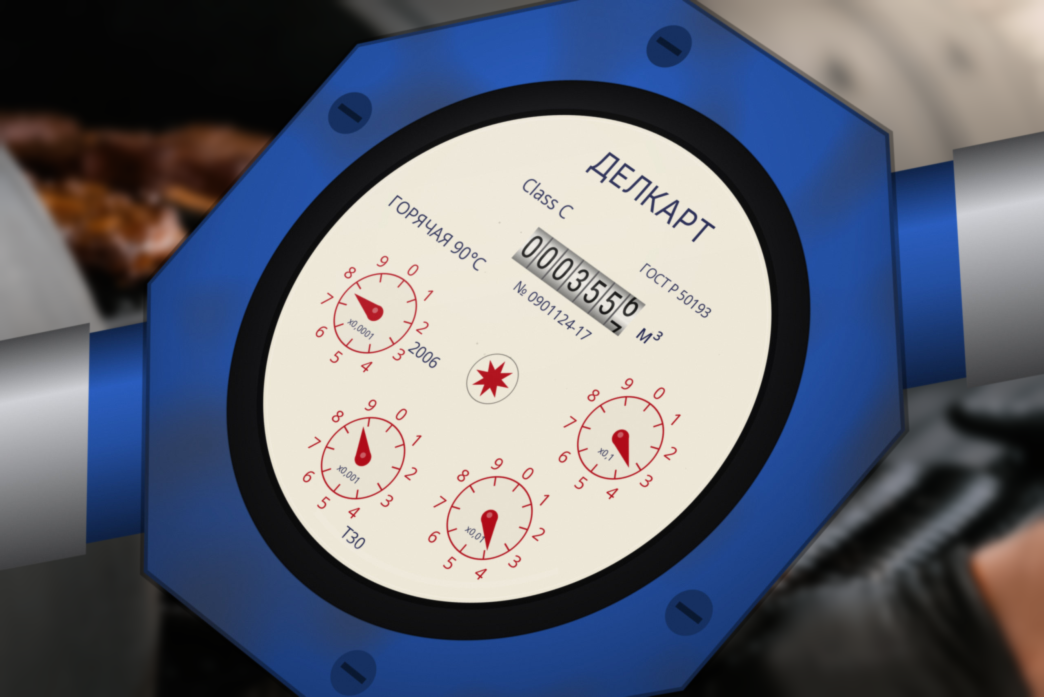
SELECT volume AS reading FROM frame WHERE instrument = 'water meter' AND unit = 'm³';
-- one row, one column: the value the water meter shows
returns 3556.3387 m³
